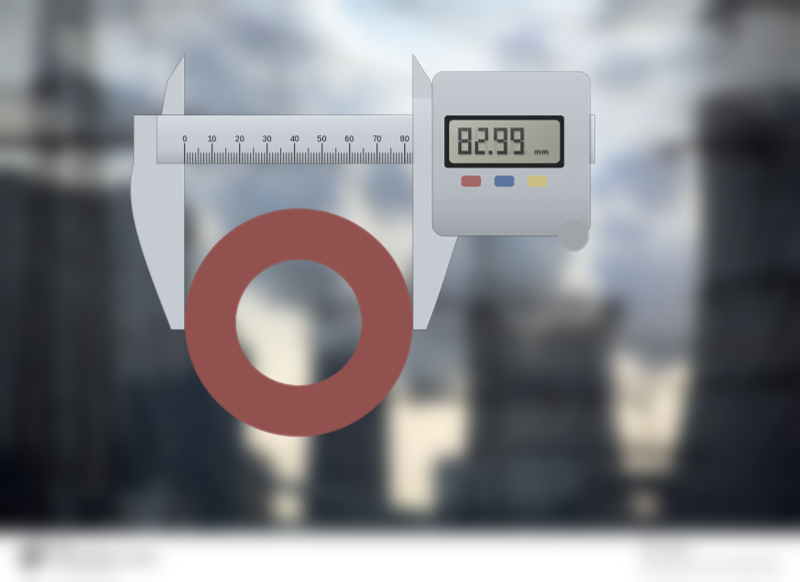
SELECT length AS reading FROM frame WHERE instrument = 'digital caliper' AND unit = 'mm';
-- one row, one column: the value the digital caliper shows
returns 82.99 mm
